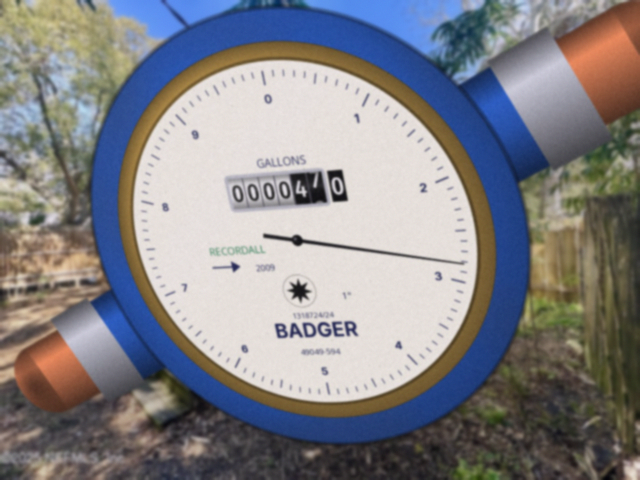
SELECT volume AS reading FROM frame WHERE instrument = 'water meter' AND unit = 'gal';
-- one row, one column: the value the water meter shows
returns 472.8 gal
